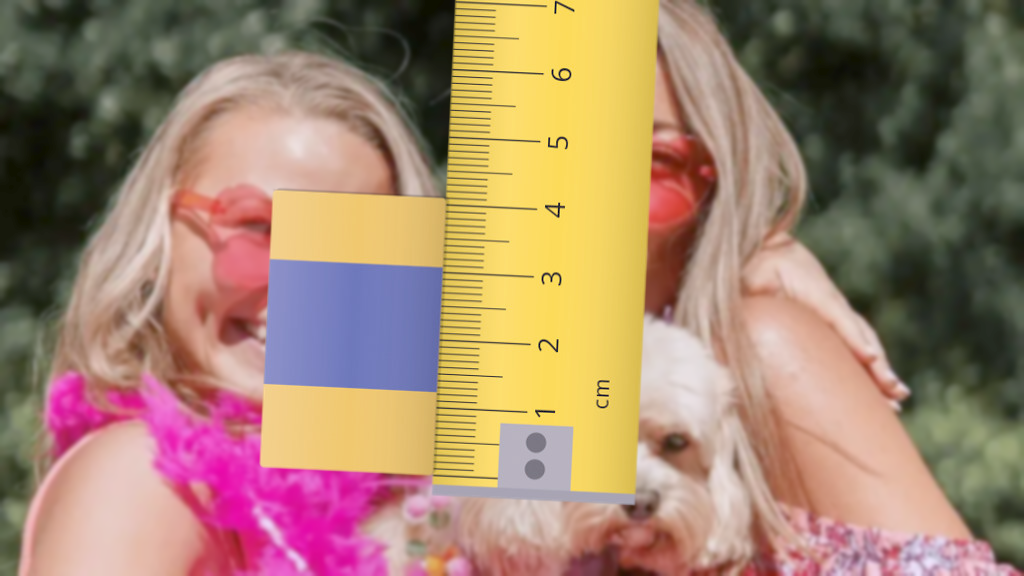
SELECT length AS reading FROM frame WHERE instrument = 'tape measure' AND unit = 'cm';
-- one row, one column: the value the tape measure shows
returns 4.1 cm
